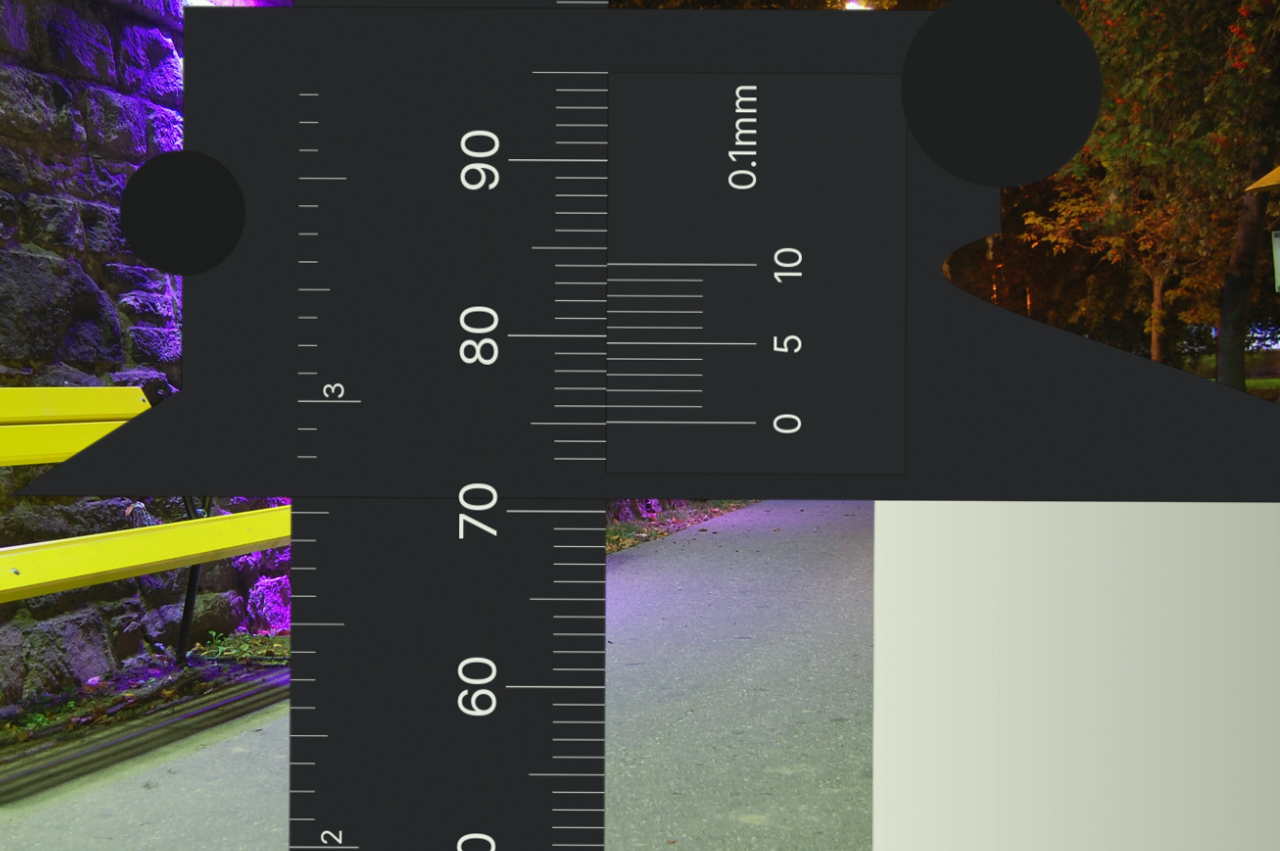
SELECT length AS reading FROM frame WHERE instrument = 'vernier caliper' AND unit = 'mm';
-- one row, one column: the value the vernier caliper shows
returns 75.1 mm
